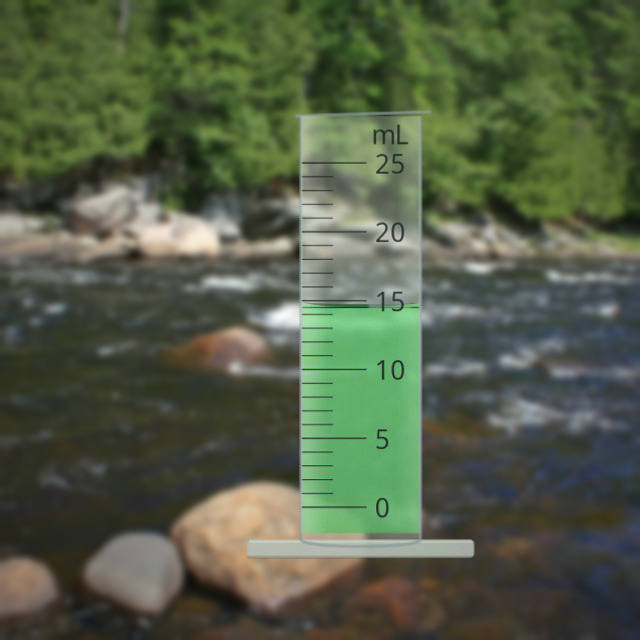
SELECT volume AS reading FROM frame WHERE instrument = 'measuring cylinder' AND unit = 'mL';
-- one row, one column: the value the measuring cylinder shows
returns 14.5 mL
